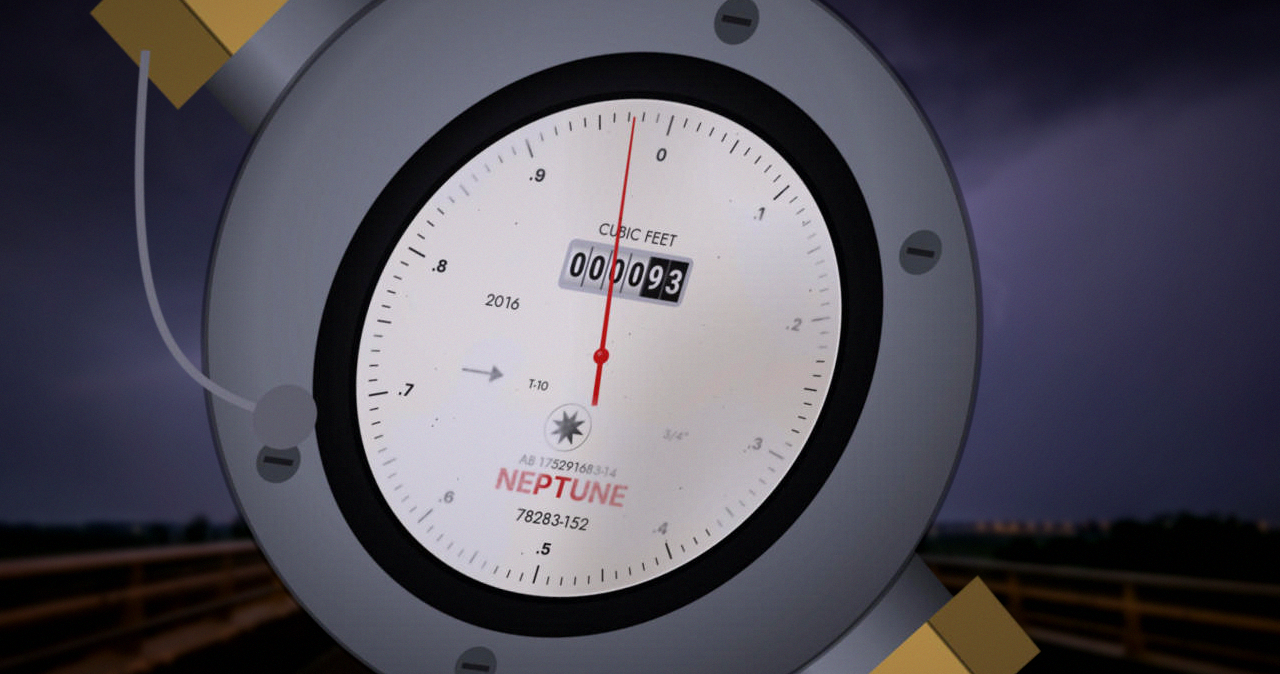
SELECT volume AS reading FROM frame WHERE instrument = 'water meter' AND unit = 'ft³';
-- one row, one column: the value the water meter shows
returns 92.97 ft³
